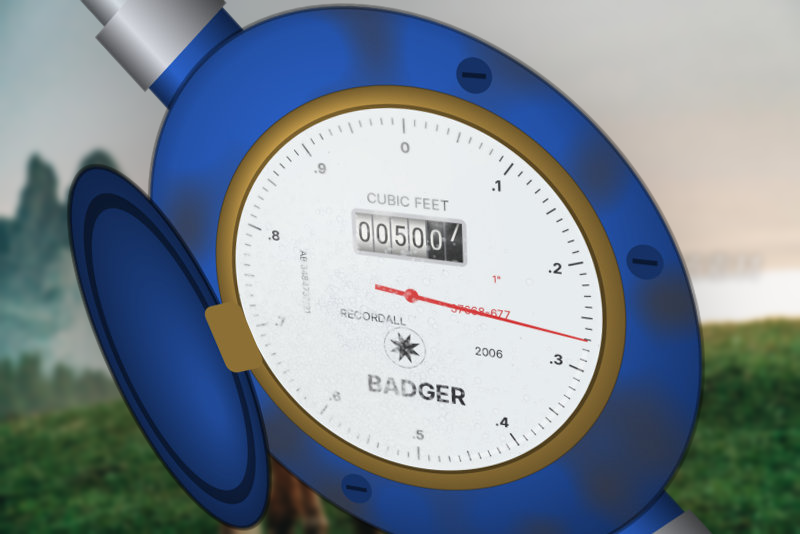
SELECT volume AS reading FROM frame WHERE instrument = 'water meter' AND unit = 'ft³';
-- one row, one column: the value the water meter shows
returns 5007.27 ft³
